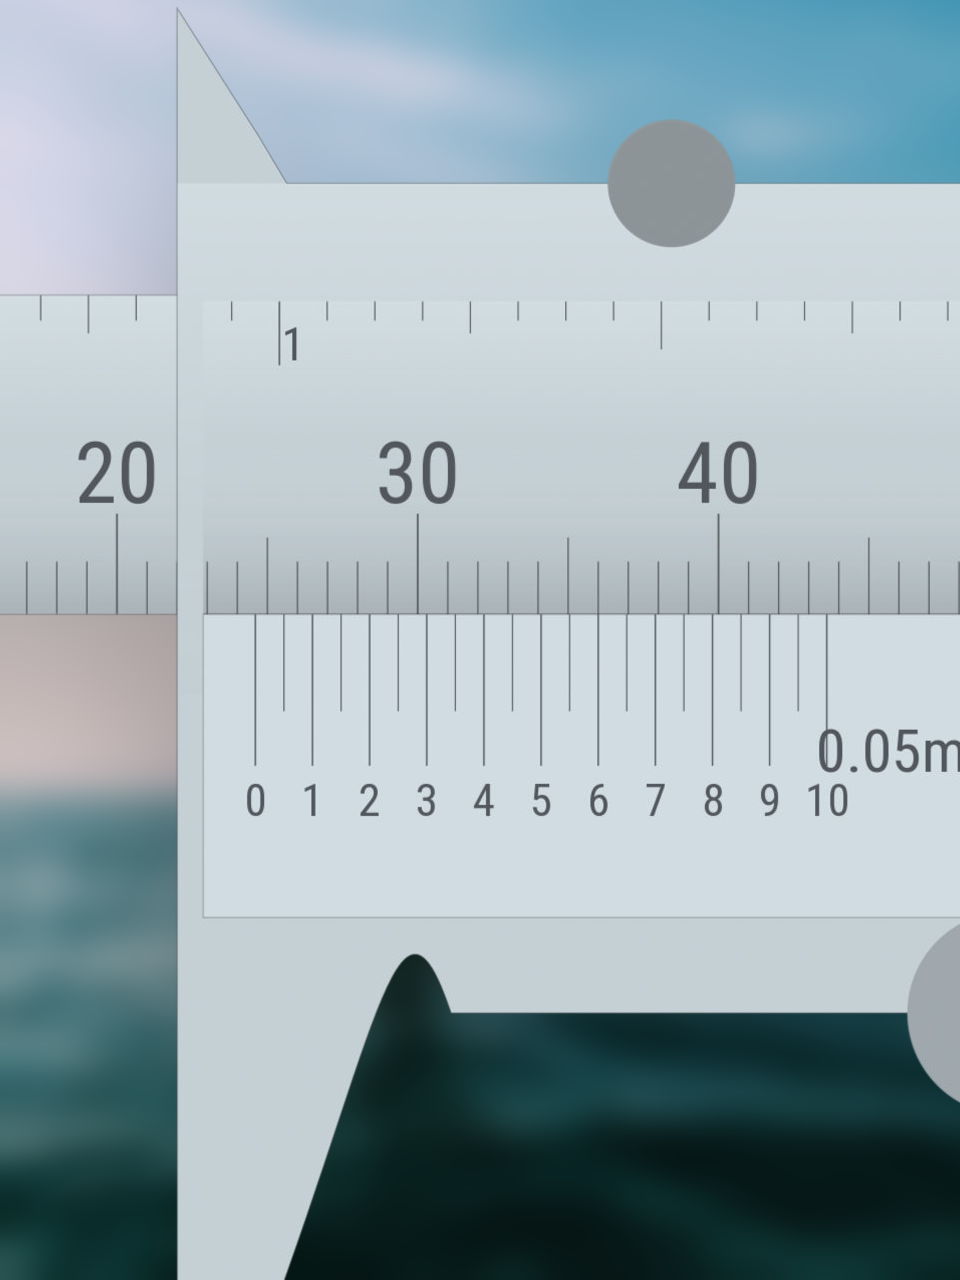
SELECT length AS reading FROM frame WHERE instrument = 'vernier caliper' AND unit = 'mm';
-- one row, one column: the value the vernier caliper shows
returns 24.60 mm
